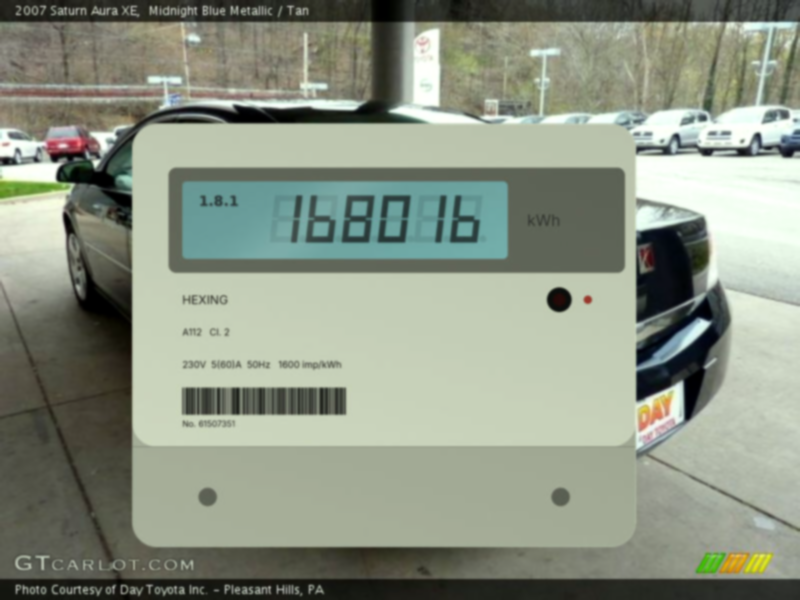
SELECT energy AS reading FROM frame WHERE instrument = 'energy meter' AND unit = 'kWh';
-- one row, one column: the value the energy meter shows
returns 168016 kWh
